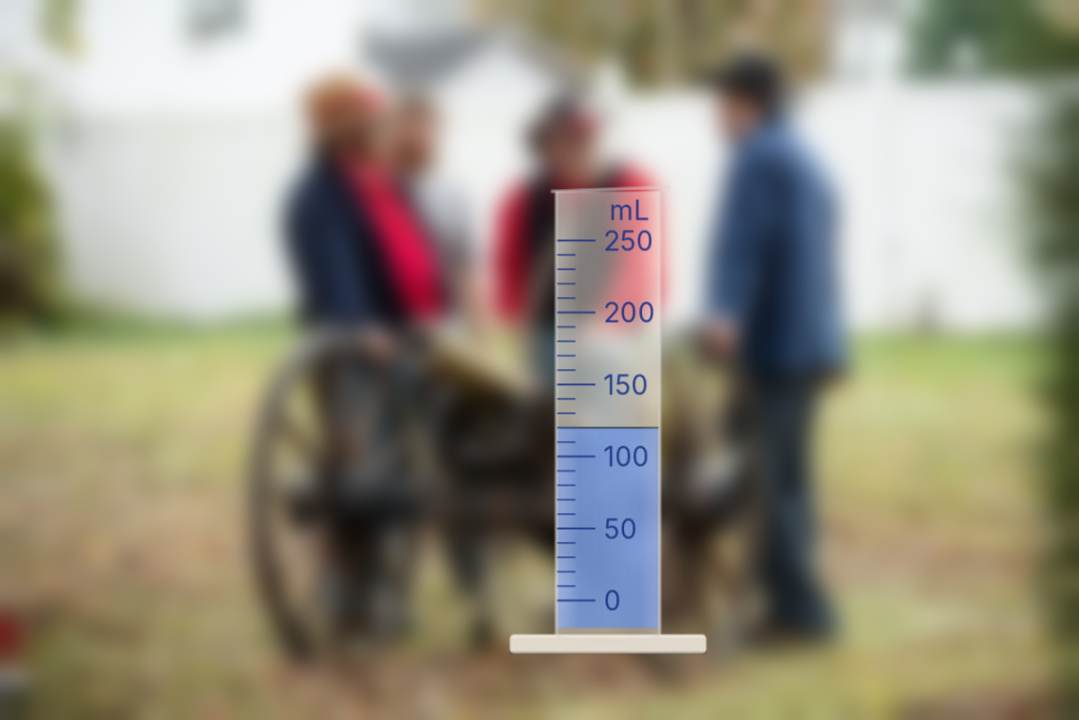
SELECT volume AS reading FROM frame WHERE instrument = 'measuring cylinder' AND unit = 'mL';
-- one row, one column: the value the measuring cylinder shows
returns 120 mL
